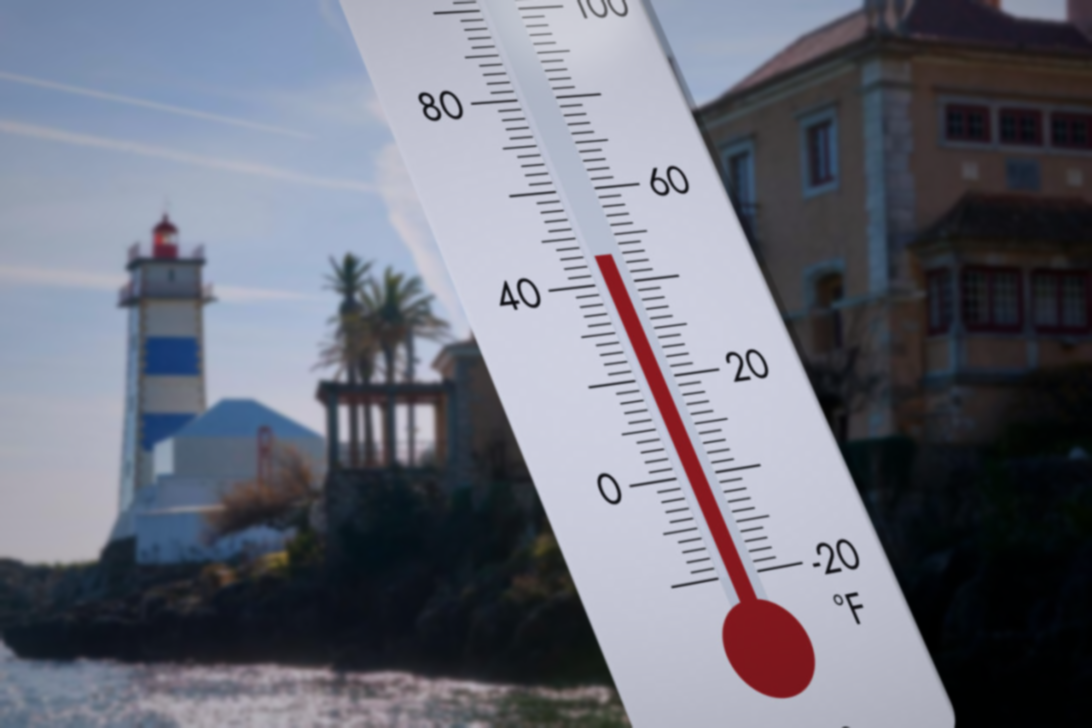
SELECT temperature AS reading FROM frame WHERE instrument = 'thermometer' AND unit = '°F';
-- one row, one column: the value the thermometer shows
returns 46 °F
